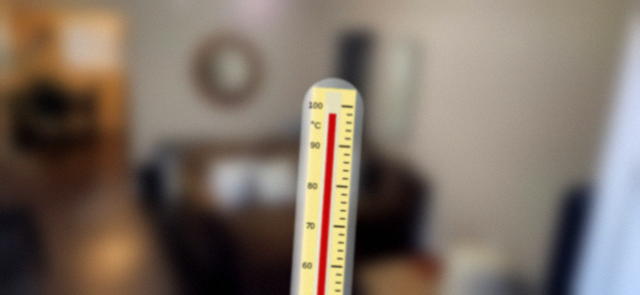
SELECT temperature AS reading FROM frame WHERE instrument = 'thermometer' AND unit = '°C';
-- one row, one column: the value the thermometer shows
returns 98 °C
